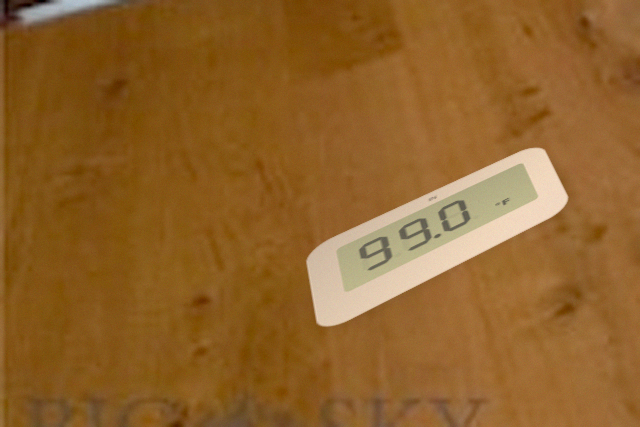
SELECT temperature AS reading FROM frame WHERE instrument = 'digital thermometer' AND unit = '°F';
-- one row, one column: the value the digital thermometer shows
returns 99.0 °F
